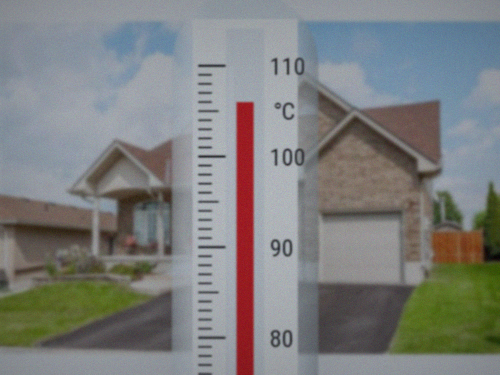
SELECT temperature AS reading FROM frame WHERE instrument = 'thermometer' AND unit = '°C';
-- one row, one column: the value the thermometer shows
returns 106 °C
